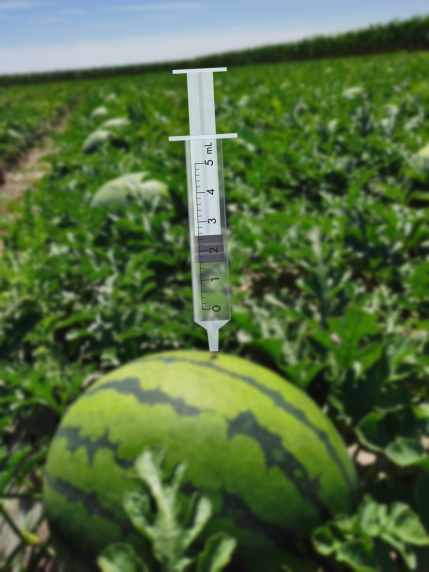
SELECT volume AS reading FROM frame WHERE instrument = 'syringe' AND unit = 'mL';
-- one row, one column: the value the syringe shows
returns 1.6 mL
